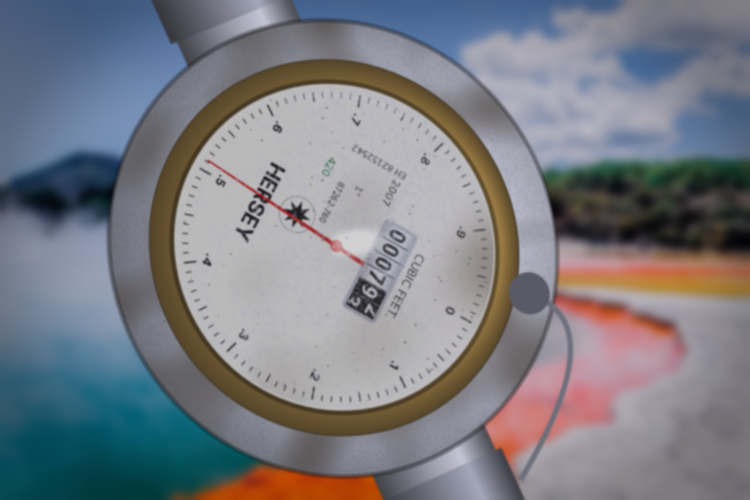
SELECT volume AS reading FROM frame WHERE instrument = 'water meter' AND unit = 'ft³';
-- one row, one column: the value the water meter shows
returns 792.51 ft³
